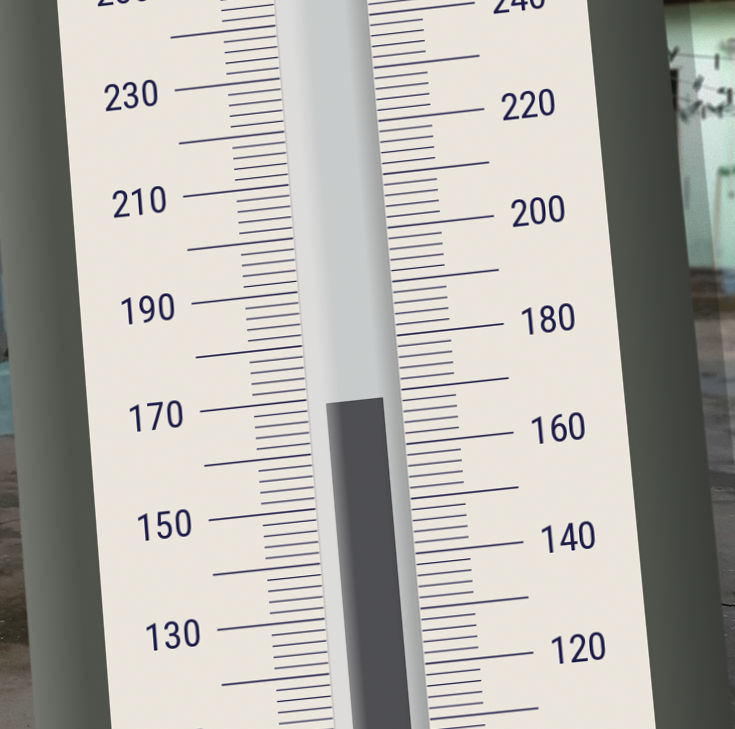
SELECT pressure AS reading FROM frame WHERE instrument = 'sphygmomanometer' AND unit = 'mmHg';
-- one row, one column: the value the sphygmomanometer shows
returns 169 mmHg
